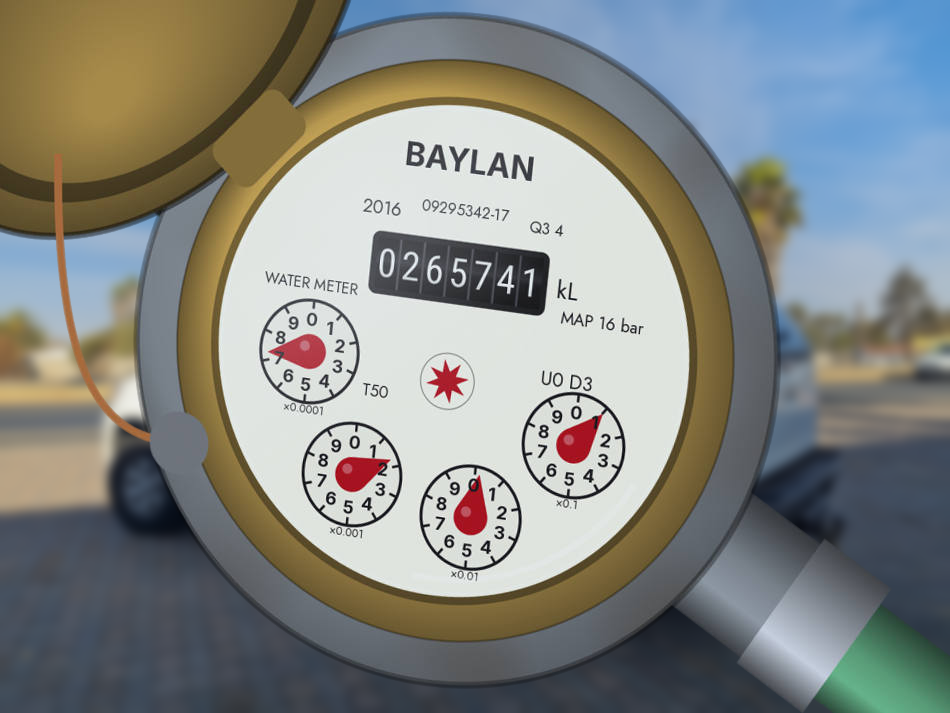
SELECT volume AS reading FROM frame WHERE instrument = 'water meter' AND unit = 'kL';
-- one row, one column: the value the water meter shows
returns 265741.1017 kL
